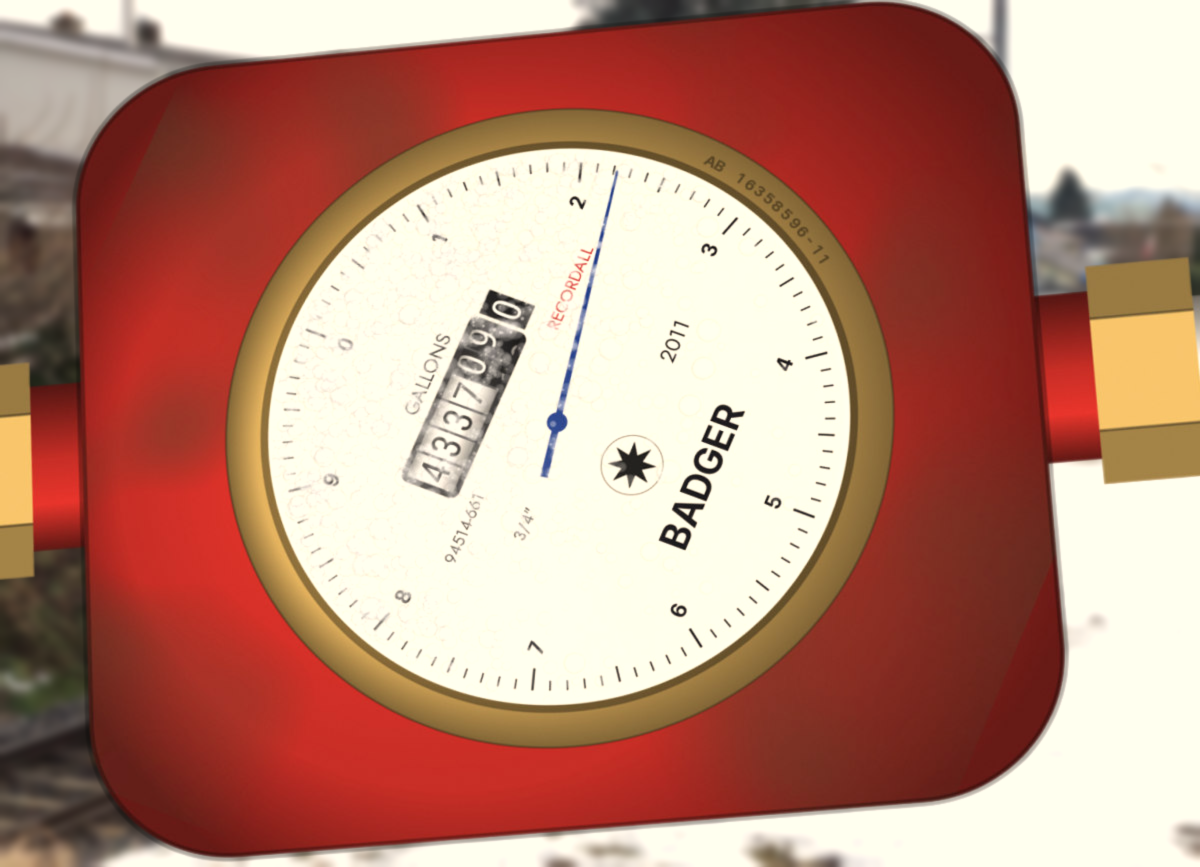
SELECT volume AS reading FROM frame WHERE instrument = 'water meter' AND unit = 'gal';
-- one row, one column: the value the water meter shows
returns 4337092.2 gal
